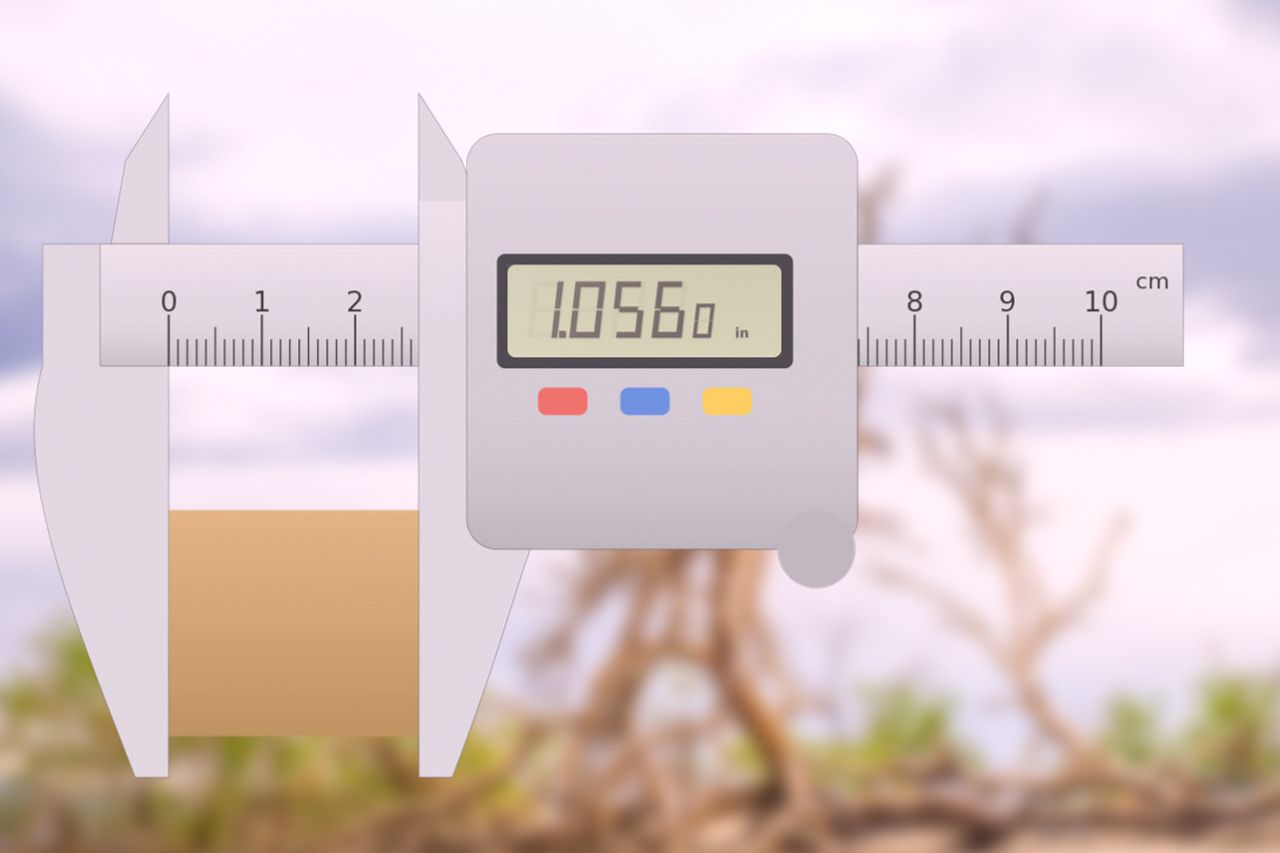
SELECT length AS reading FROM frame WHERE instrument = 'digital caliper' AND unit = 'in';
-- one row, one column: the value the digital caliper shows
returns 1.0560 in
